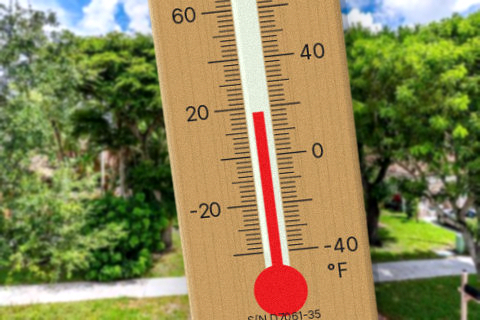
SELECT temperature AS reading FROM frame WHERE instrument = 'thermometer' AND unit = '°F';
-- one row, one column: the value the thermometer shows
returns 18 °F
